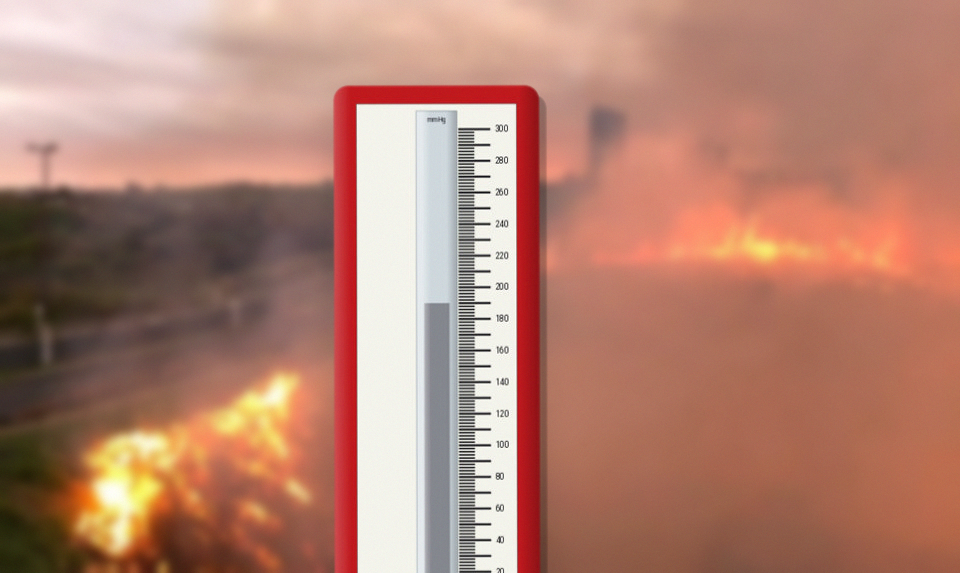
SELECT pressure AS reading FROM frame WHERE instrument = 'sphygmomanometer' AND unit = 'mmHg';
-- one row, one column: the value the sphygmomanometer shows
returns 190 mmHg
